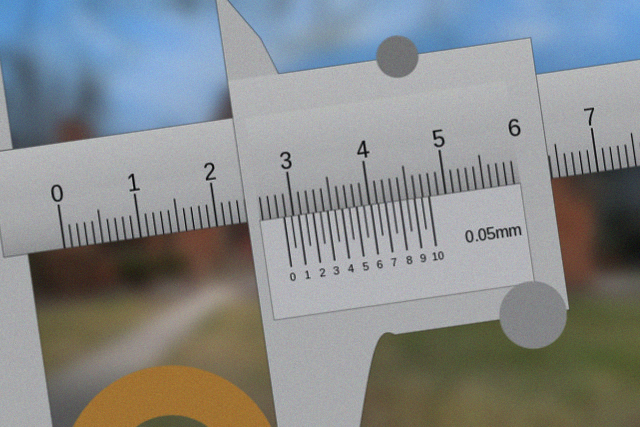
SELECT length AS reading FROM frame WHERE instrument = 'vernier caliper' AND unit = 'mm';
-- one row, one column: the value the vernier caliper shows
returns 28.8 mm
